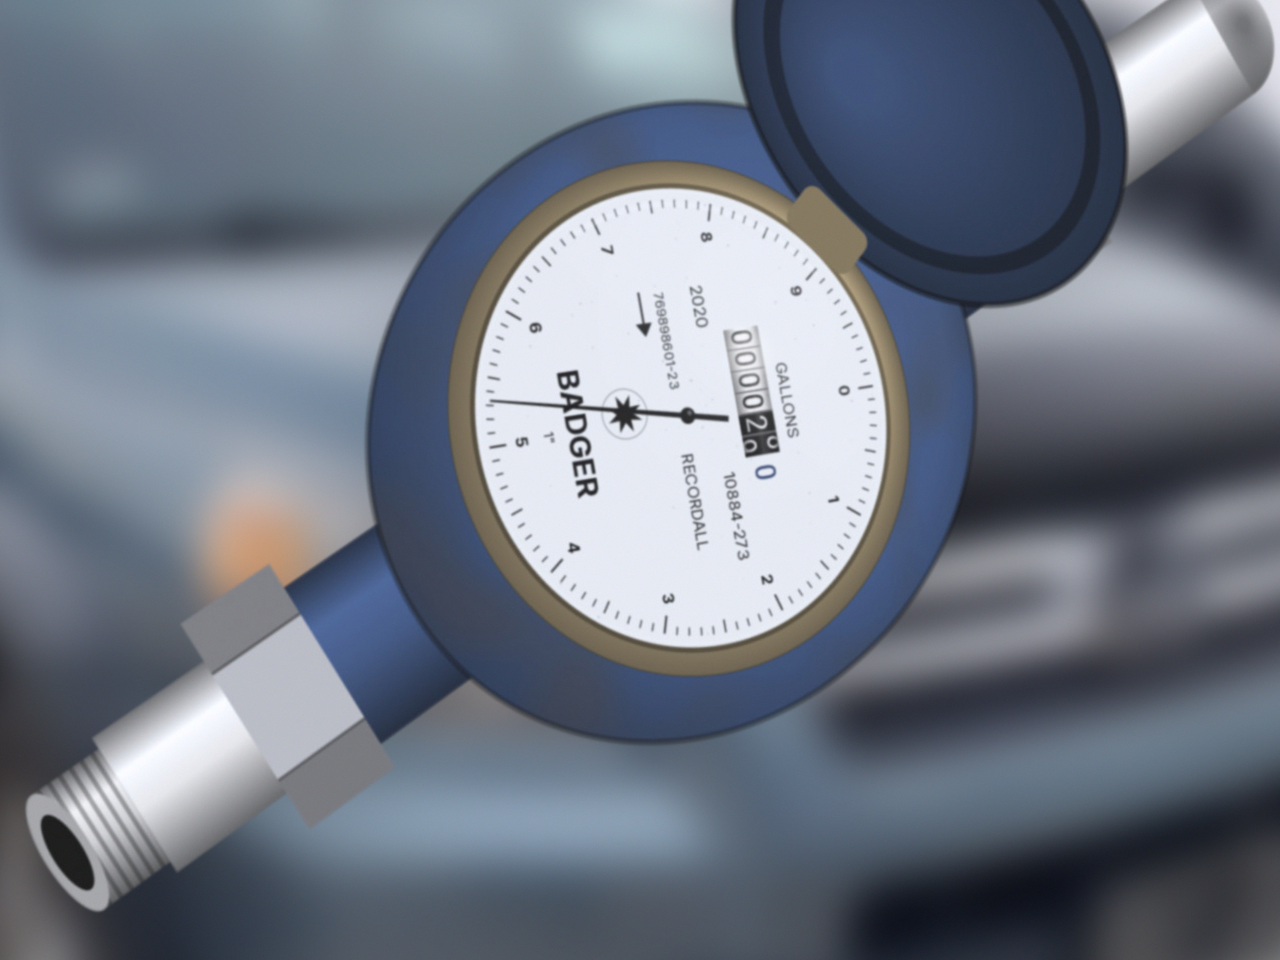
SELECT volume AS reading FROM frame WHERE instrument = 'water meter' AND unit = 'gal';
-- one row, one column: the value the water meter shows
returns 285.3 gal
